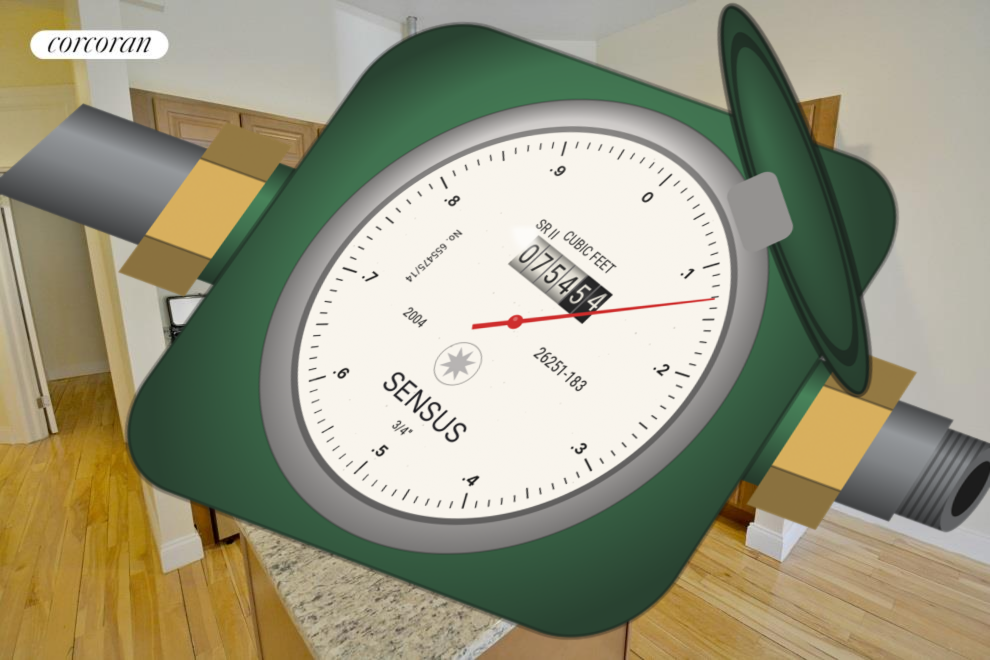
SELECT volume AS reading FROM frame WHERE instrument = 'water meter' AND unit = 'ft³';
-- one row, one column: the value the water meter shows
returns 75454.13 ft³
